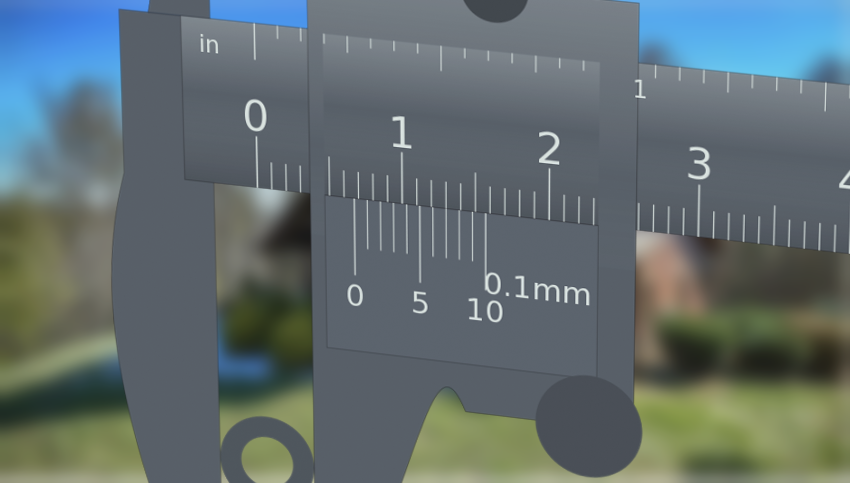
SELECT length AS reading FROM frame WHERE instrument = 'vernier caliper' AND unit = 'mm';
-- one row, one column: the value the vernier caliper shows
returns 6.7 mm
